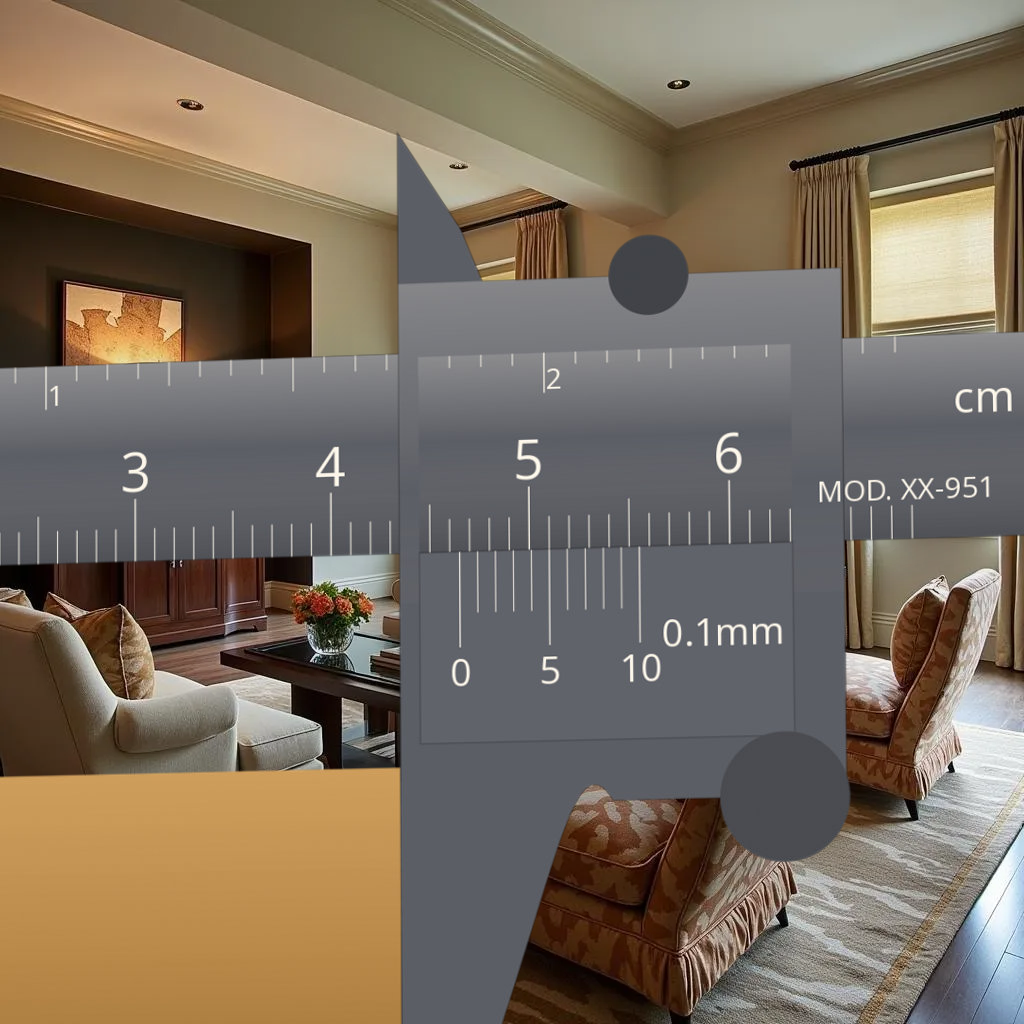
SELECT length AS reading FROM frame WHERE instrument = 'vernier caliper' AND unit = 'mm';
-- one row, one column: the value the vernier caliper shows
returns 46.5 mm
